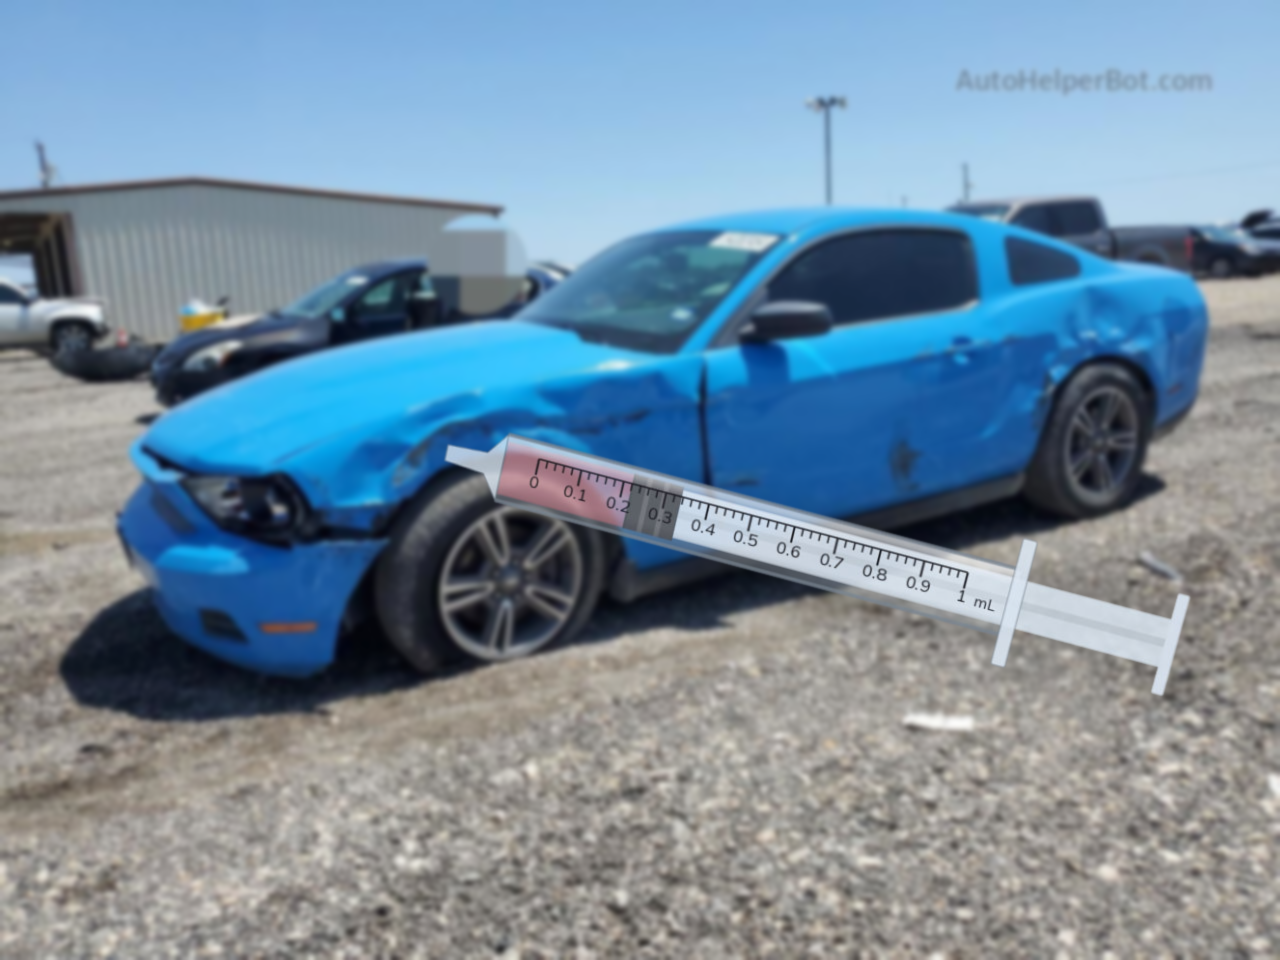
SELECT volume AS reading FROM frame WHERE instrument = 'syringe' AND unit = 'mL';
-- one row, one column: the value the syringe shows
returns 0.22 mL
